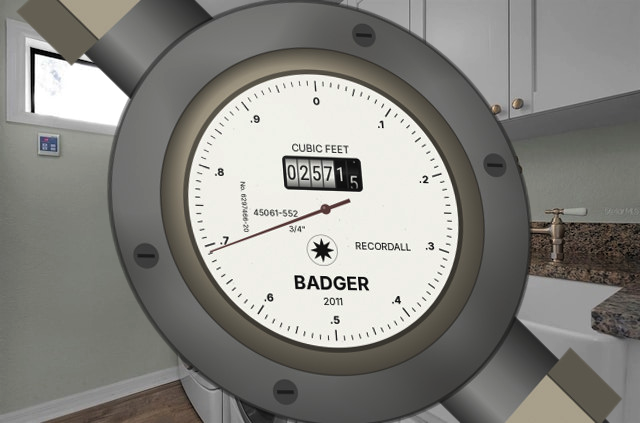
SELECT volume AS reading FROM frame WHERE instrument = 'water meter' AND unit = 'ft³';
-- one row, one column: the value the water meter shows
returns 25714.69 ft³
